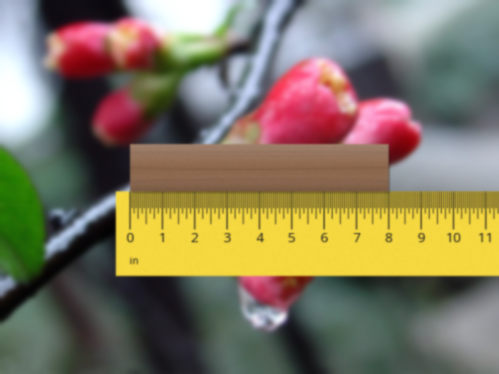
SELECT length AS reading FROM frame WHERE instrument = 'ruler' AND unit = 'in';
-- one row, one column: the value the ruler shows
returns 8 in
